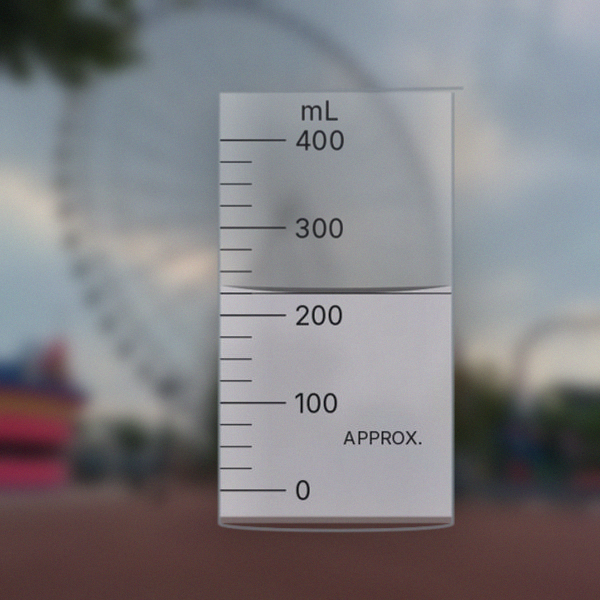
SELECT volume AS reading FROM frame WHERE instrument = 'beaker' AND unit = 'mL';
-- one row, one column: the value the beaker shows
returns 225 mL
